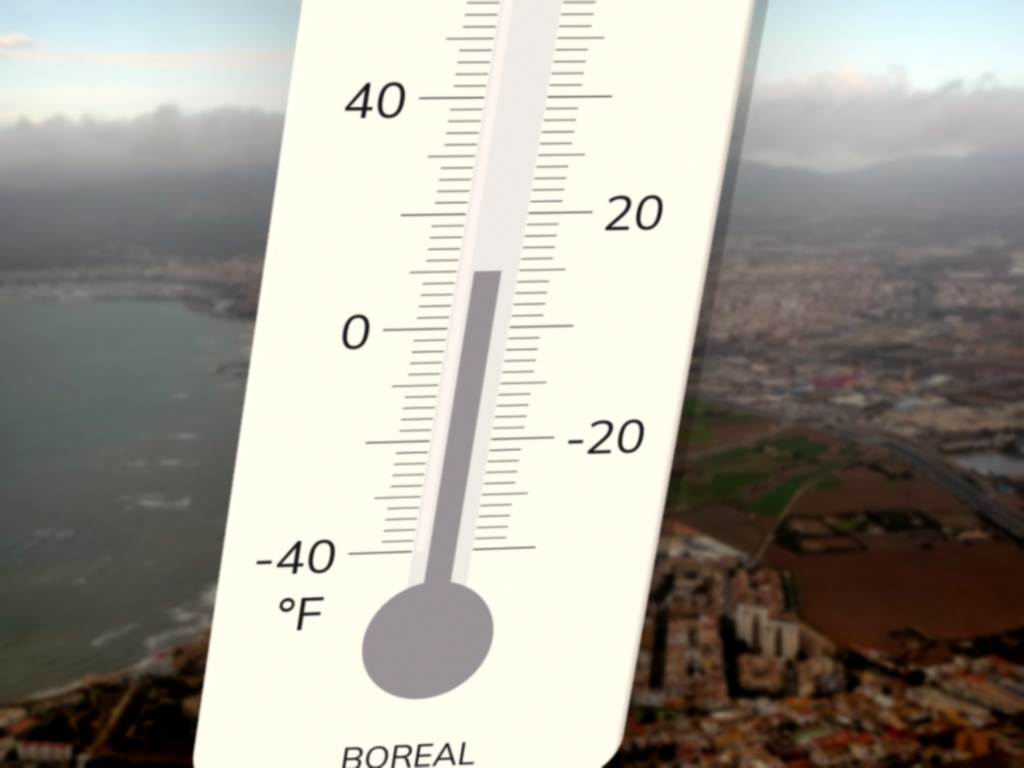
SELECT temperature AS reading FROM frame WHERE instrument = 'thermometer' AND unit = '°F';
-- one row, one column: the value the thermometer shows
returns 10 °F
